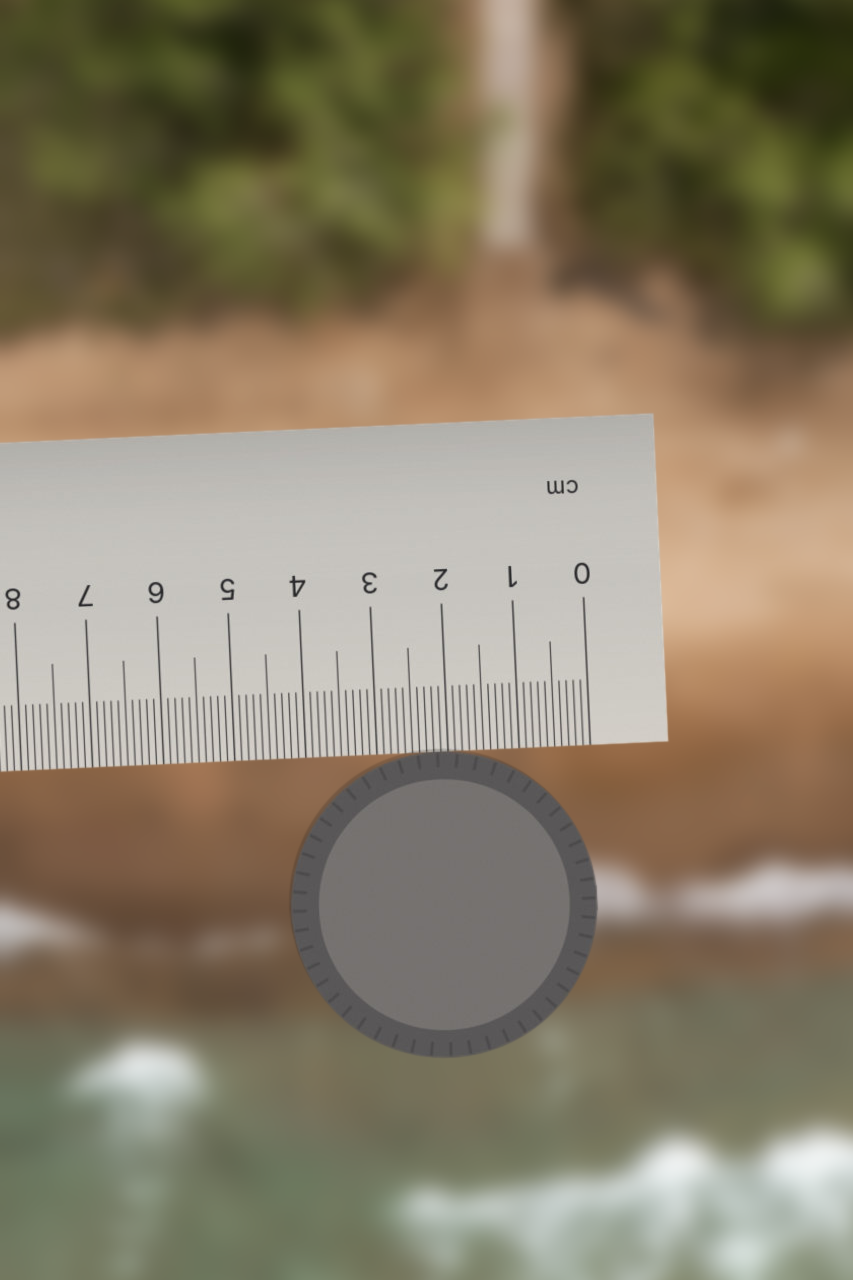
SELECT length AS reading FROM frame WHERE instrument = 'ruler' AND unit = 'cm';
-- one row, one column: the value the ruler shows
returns 4.3 cm
